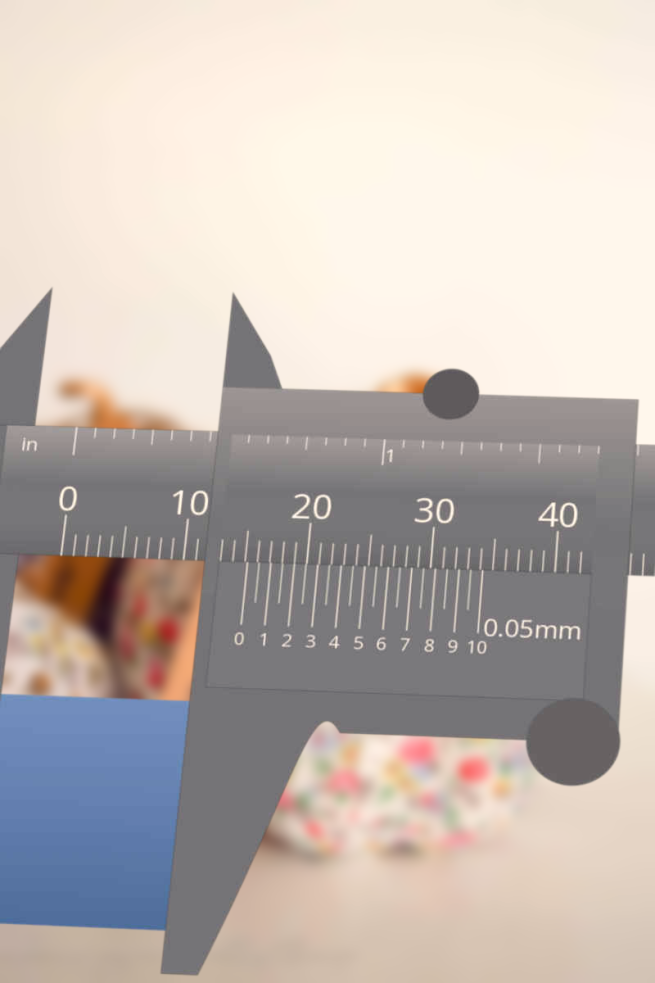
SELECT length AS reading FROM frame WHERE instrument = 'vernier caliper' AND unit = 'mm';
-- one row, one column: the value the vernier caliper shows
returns 15.2 mm
